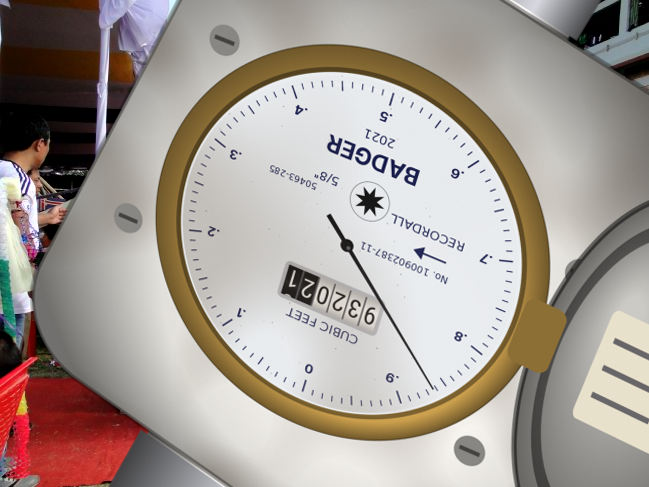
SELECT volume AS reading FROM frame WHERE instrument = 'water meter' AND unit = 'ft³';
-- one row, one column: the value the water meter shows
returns 932020.86 ft³
